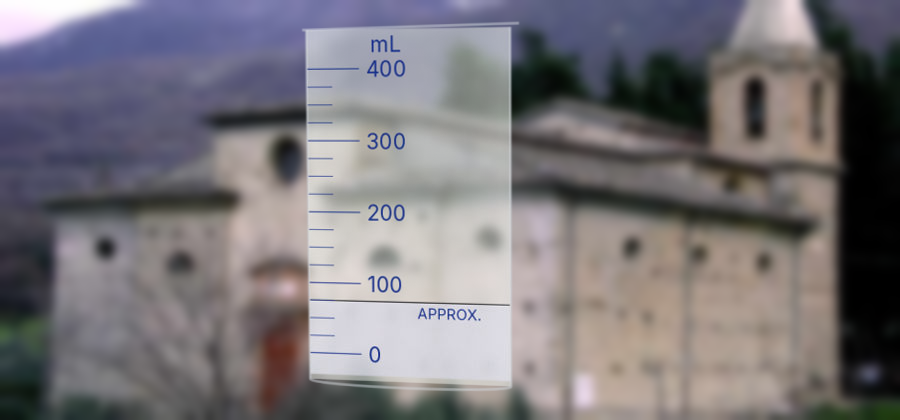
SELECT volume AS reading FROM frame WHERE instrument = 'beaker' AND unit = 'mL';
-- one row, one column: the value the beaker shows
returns 75 mL
